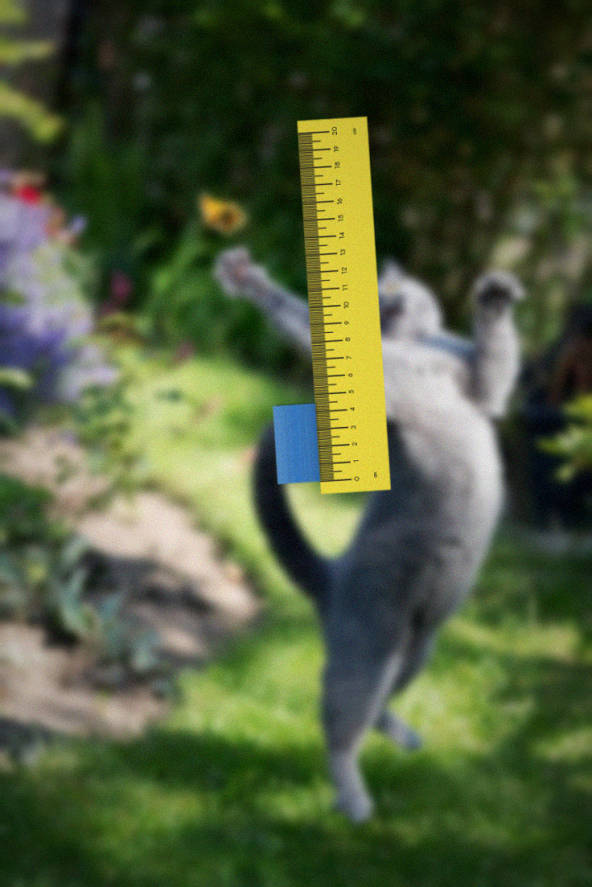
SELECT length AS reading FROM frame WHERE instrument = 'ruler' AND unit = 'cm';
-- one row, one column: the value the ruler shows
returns 4.5 cm
